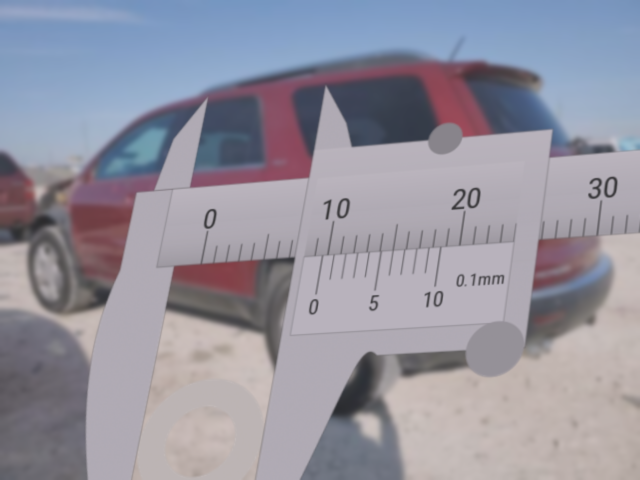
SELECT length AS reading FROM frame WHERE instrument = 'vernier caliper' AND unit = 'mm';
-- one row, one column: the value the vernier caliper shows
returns 9.6 mm
